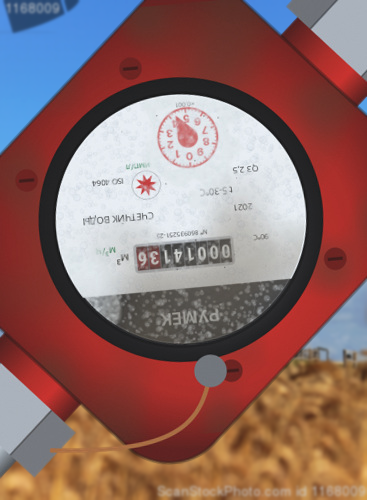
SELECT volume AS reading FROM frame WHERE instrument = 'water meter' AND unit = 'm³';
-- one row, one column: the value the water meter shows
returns 141.364 m³
